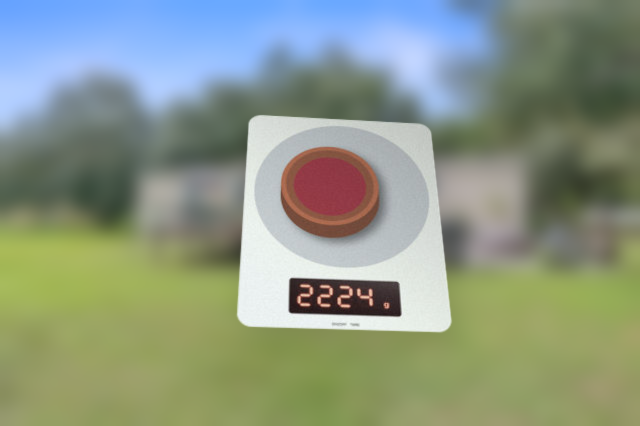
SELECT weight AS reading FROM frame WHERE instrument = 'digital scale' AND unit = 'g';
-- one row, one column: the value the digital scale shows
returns 2224 g
